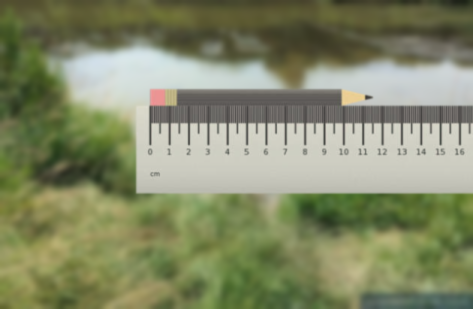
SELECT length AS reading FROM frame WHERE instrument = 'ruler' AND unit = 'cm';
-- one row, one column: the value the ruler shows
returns 11.5 cm
